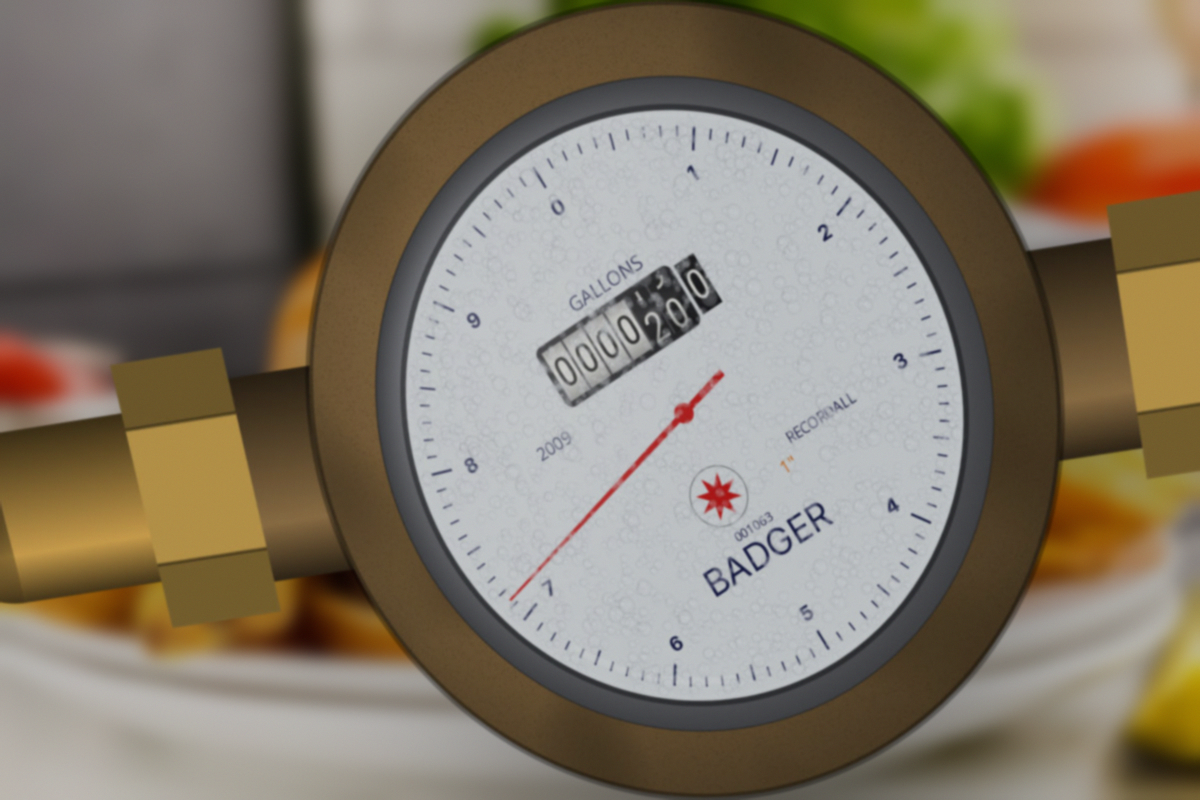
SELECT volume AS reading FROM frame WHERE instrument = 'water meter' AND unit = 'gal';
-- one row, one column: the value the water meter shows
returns 197.1 gal
